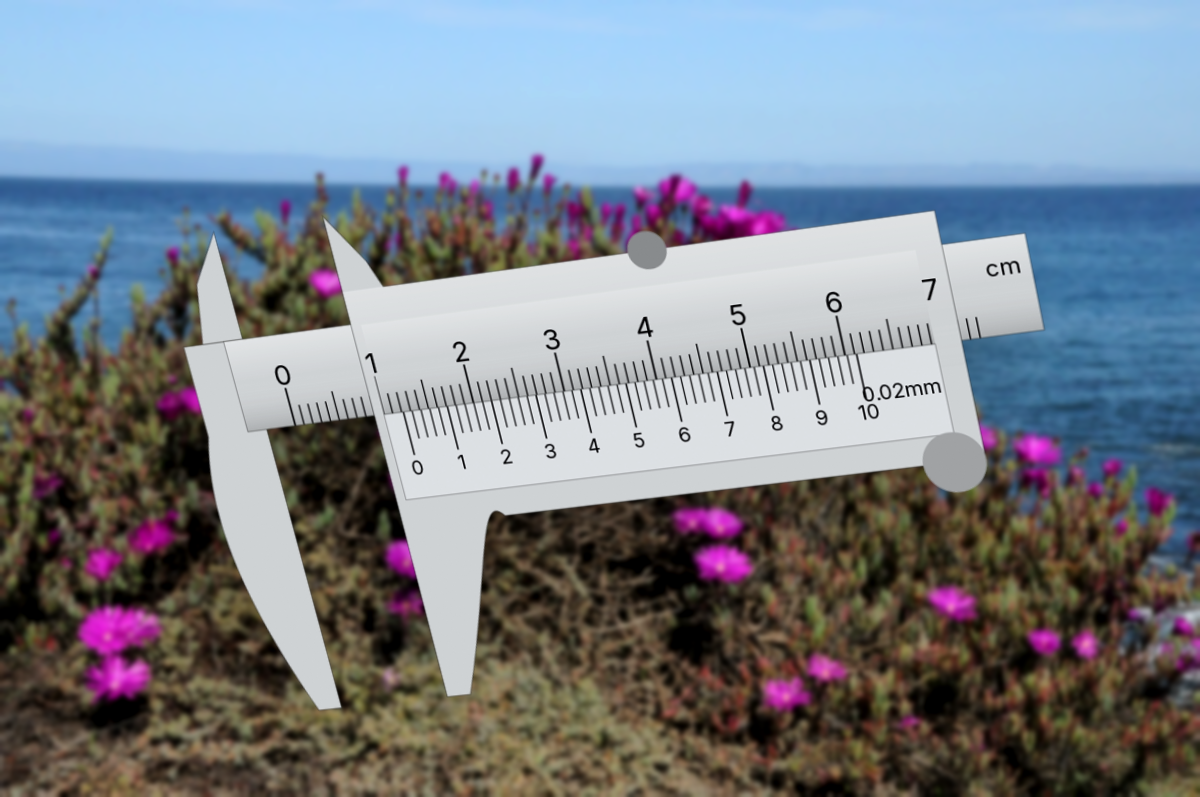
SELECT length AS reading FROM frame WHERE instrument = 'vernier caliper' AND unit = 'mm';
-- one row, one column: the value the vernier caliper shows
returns 12.2 mm
